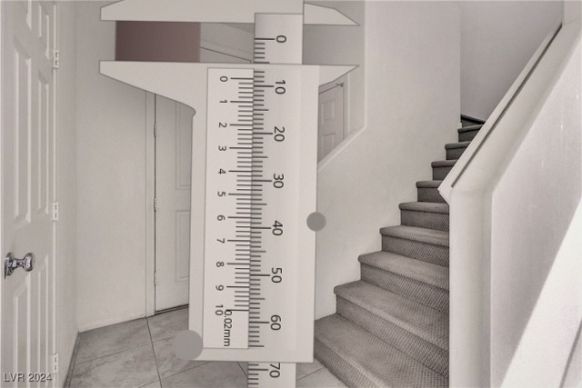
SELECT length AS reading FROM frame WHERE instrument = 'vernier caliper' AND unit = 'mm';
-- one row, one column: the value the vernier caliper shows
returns 8.5 mm
